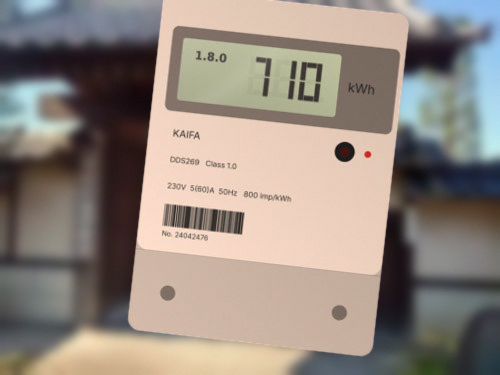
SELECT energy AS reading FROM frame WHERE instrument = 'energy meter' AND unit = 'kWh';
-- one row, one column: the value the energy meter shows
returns 710 kWh
